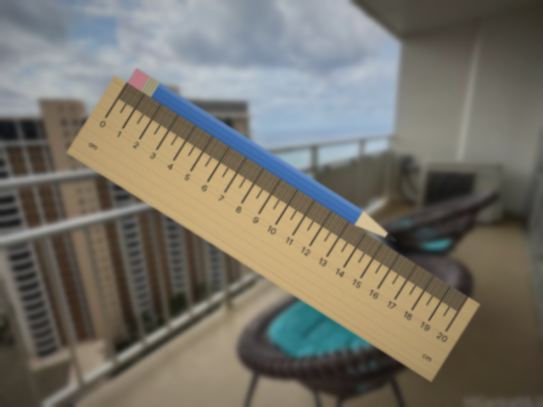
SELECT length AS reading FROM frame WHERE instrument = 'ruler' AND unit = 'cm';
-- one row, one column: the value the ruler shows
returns 15.5 cm
